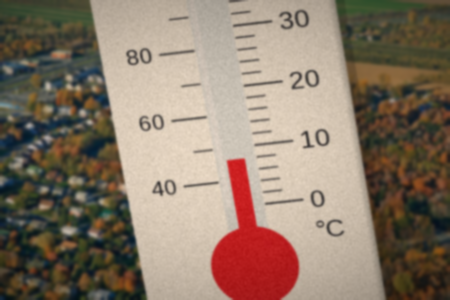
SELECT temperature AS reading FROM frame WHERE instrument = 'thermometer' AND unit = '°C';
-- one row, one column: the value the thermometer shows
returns 8 °C
